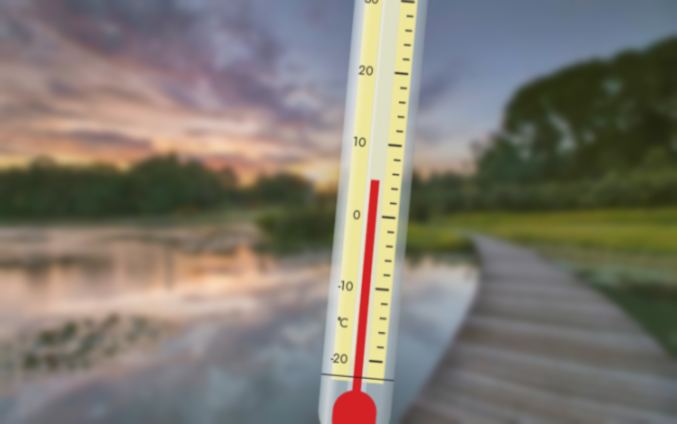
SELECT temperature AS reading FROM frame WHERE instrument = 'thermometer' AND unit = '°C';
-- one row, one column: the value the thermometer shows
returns 5 °C
